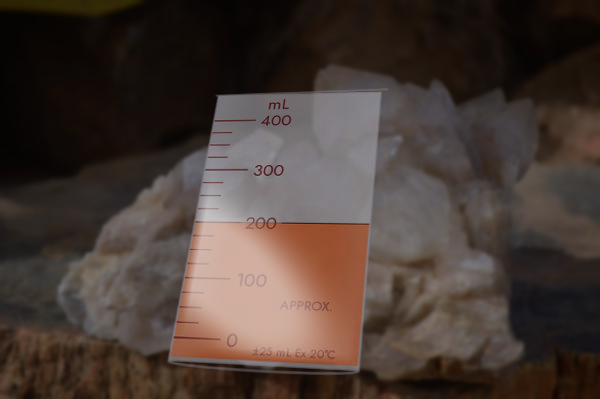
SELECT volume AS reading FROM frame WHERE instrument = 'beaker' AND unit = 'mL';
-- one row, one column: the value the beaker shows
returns 200 mL
